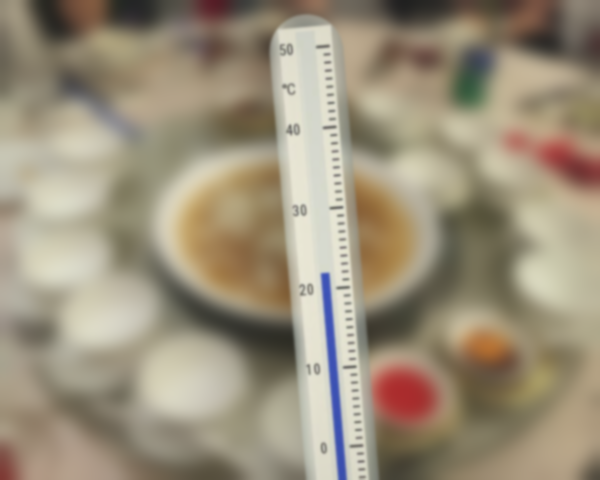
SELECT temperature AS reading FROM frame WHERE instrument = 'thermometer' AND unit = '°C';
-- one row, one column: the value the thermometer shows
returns 22 °C
